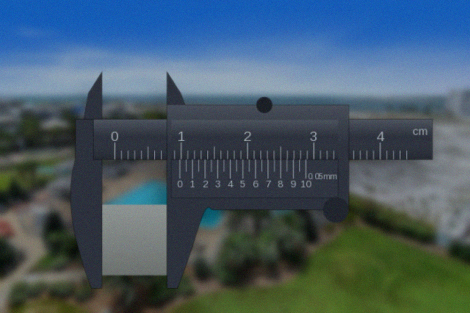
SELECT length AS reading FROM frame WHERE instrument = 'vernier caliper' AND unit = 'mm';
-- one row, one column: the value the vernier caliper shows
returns 9.8 mm
